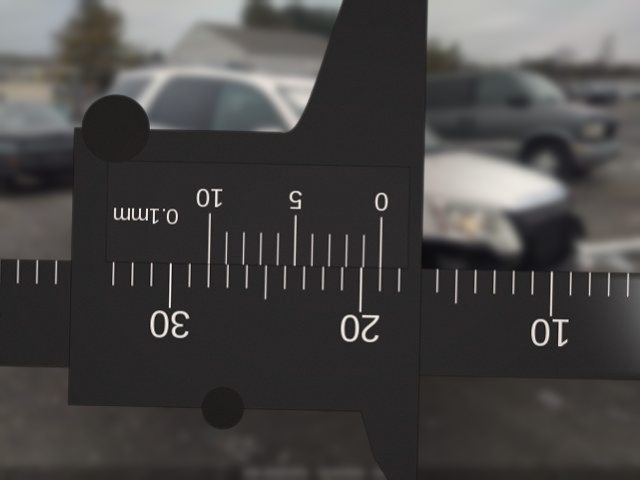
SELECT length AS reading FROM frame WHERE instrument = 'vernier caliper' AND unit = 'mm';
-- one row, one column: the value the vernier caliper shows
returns 19.0 mm
